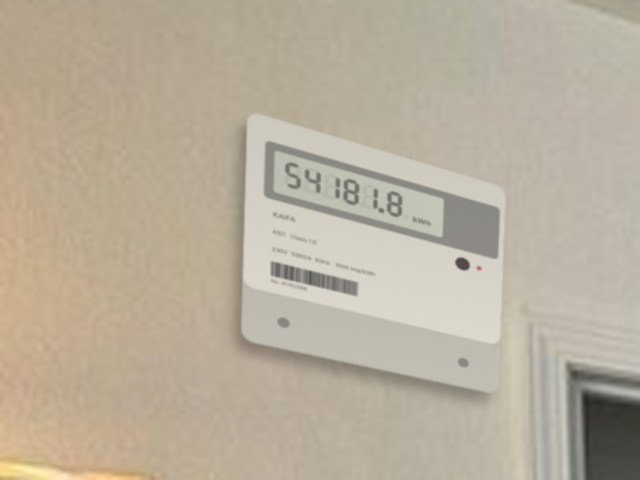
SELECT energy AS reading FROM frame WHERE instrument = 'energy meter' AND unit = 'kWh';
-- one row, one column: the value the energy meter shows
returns 54181.8 kWh
